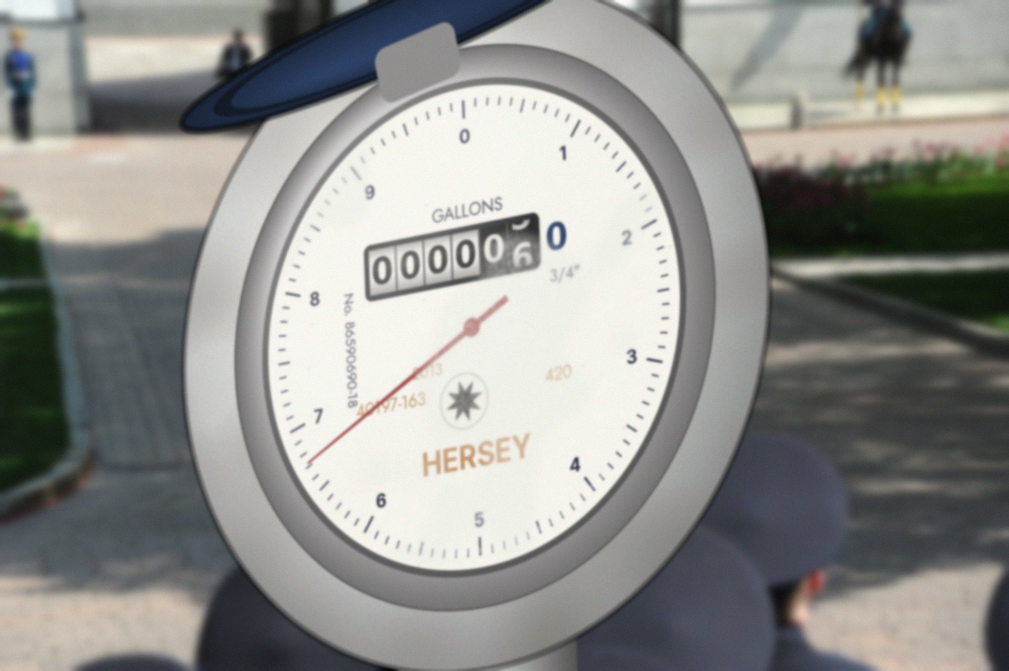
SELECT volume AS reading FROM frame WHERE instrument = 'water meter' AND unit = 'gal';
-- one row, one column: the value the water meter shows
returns 56.7 gal
